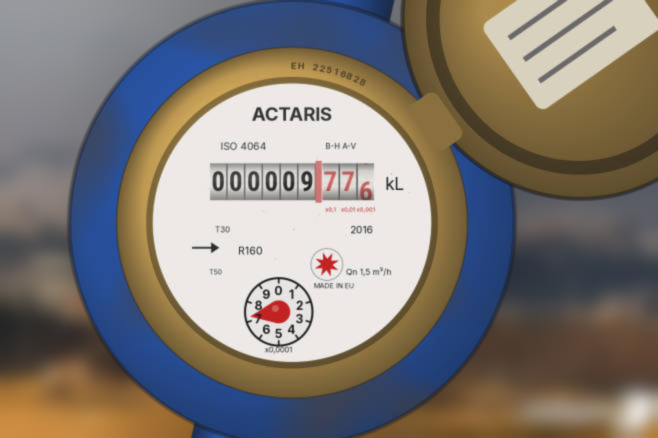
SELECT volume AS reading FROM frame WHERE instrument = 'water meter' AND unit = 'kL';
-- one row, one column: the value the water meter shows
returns 9.7757 kL
